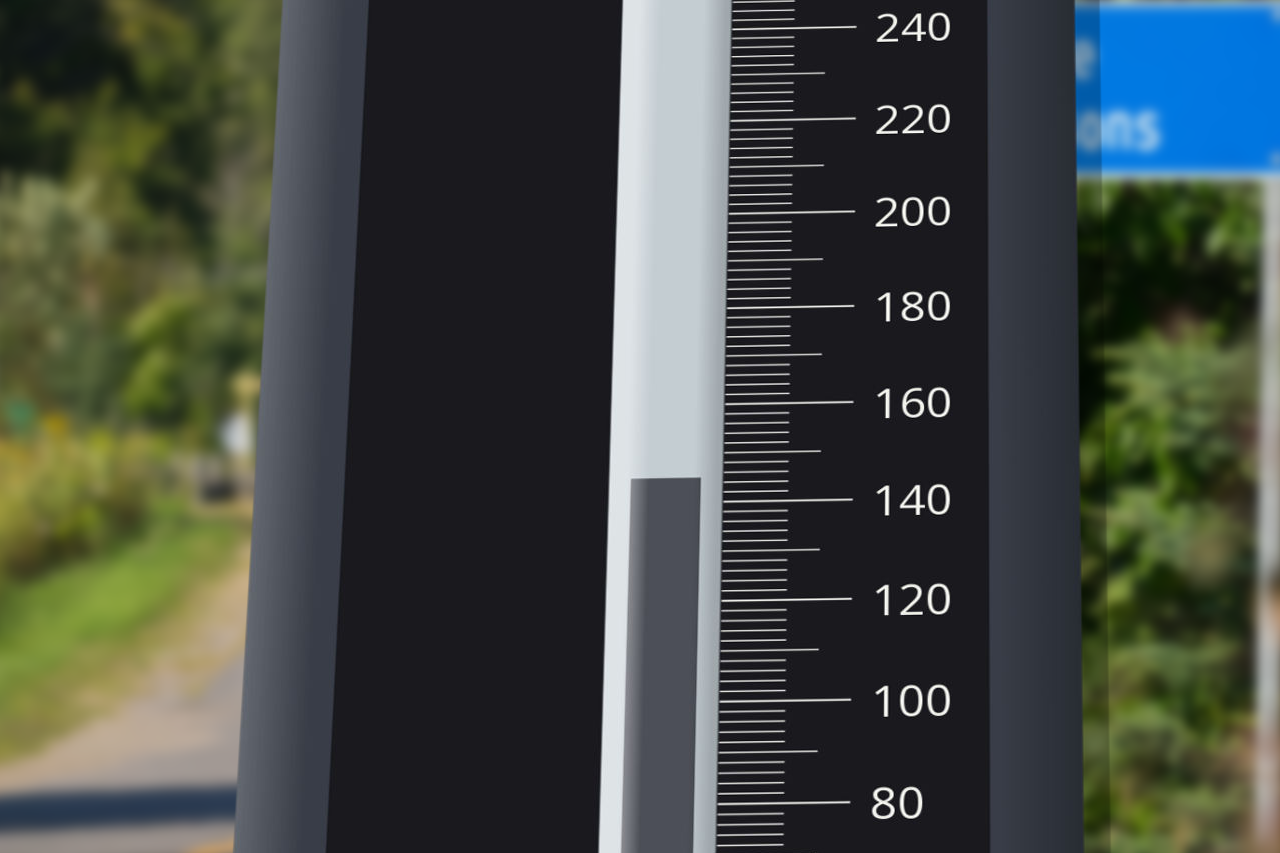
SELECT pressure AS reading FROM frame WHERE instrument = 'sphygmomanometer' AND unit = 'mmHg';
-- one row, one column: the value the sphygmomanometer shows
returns 145 mmHg
